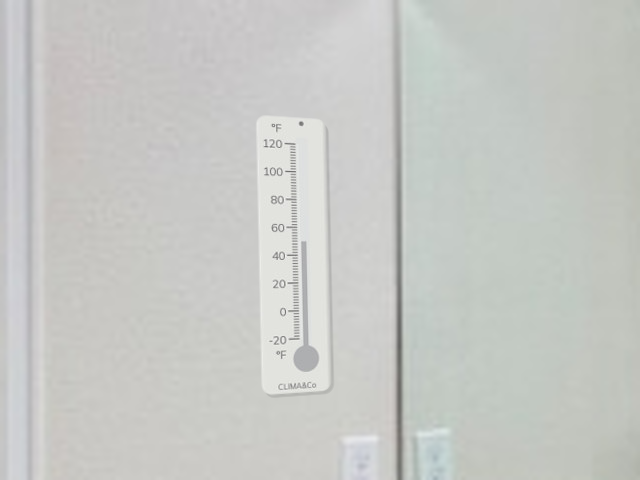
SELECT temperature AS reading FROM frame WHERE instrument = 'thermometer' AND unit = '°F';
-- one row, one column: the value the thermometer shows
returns 50 °F
